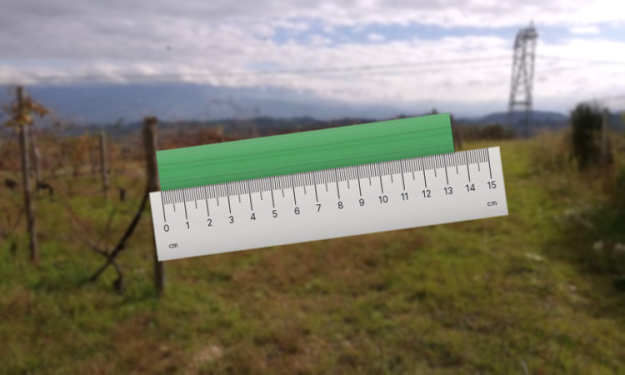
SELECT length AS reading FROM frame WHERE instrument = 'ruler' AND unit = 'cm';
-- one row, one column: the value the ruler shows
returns 13.5 cm
